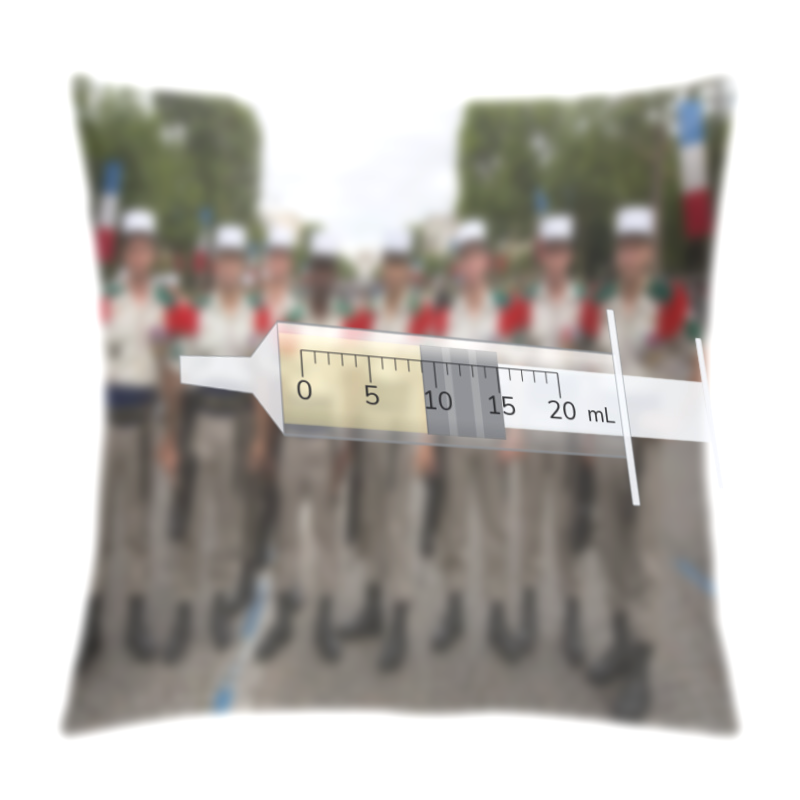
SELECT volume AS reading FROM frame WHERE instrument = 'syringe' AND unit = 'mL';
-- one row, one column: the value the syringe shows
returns 9 mL
